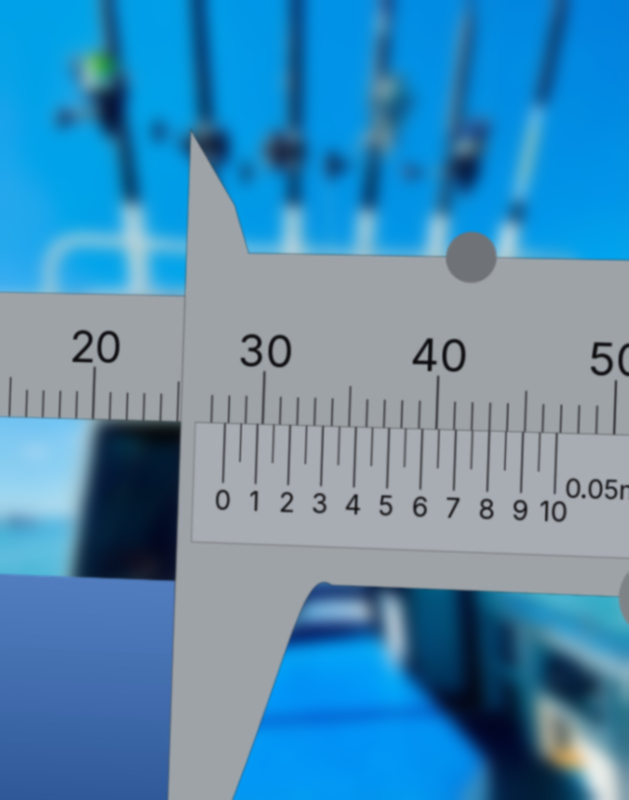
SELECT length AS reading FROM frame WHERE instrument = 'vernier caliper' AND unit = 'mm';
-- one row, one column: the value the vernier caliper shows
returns 27.8 mm
